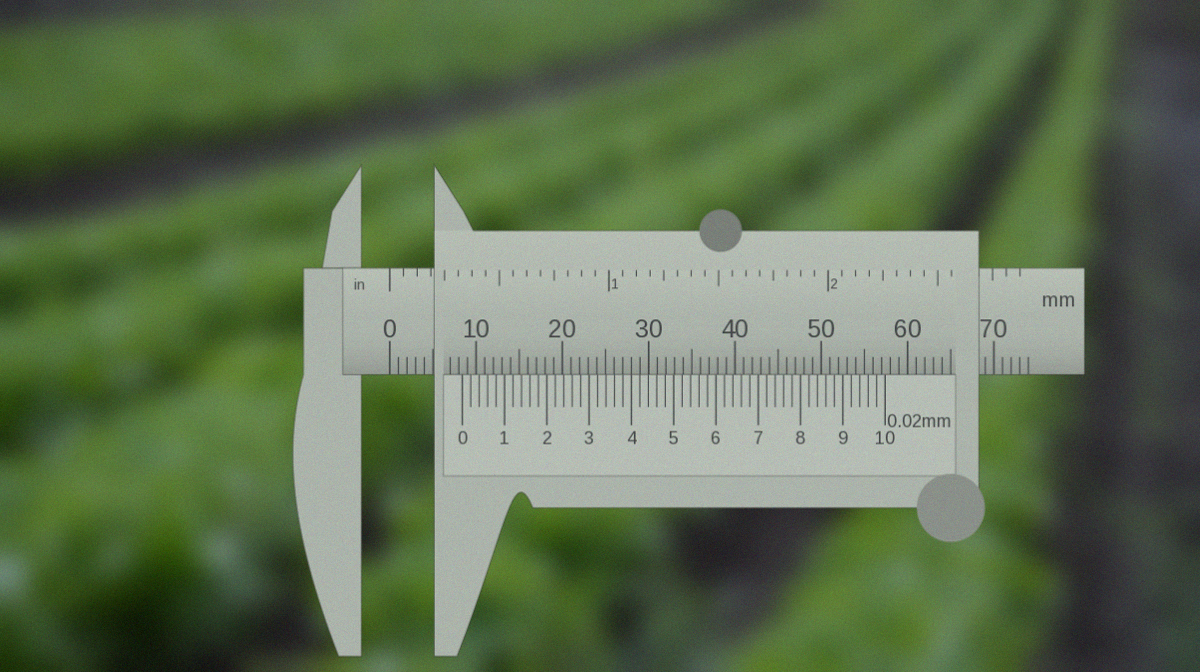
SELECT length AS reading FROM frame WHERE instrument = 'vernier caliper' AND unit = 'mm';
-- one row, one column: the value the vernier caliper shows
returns 8.4 mm
